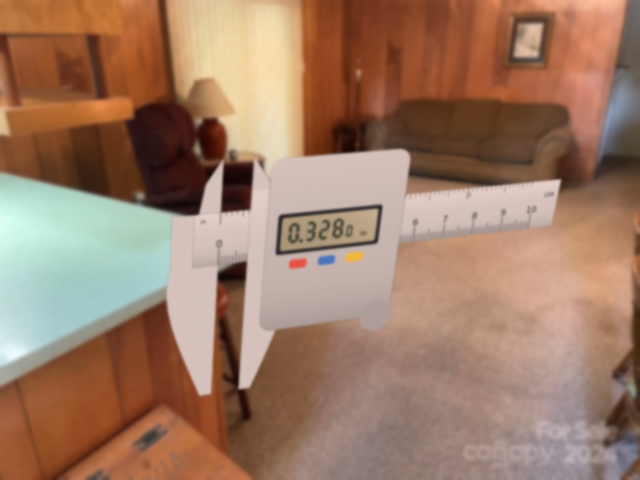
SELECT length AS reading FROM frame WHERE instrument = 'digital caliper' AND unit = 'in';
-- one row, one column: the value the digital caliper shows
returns 0.3280 in
